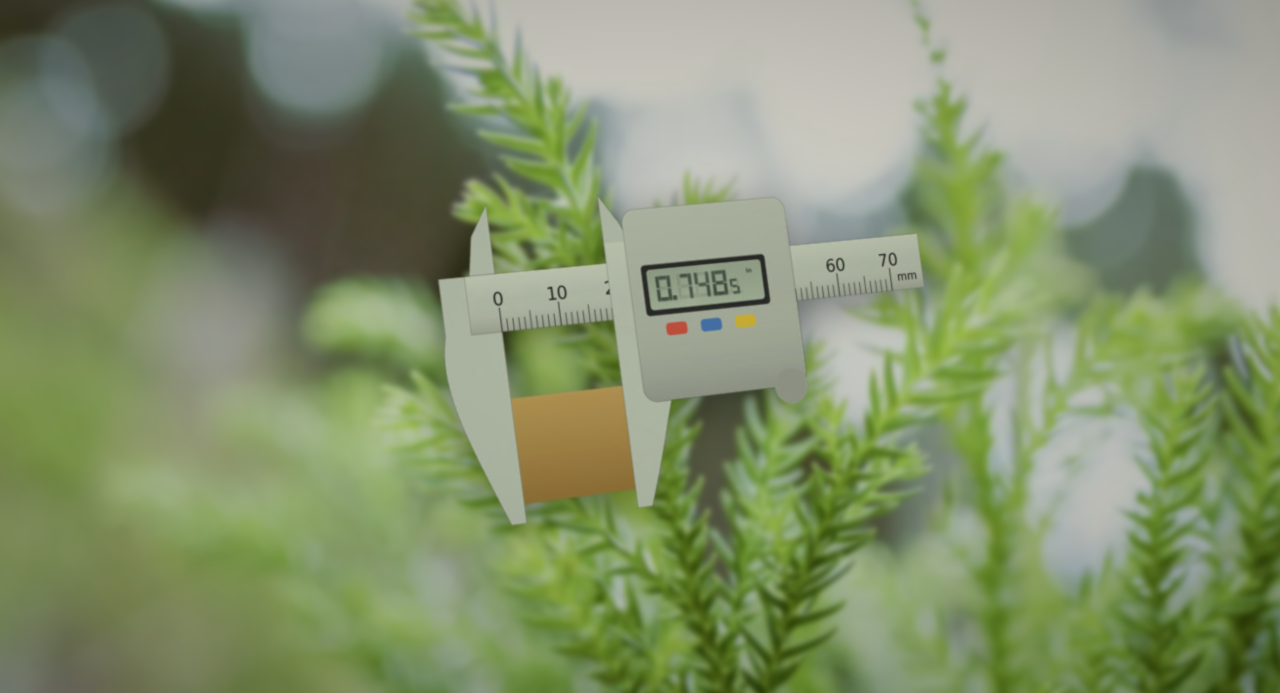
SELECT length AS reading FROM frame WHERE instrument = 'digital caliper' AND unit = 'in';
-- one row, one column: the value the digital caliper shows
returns 0.7485 in
